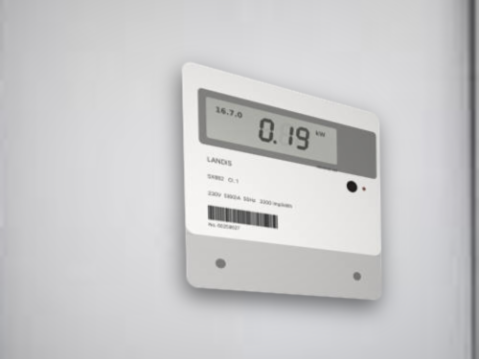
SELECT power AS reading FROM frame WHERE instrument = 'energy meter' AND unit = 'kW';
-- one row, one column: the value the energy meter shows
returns 0.19 kW
